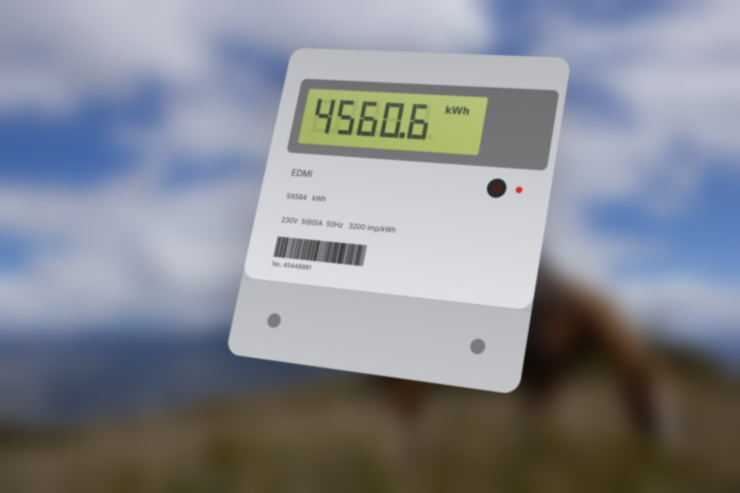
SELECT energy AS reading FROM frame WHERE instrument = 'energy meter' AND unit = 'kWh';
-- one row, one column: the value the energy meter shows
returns 4560.6 kWh
